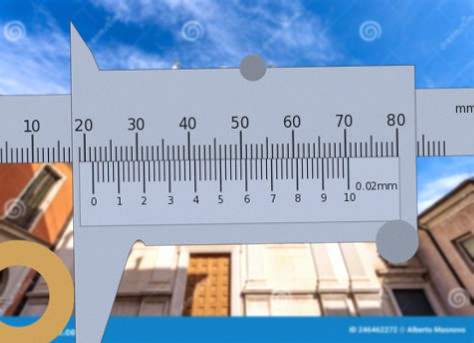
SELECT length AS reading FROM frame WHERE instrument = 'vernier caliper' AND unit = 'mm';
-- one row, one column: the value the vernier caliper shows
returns 21.5 mm
